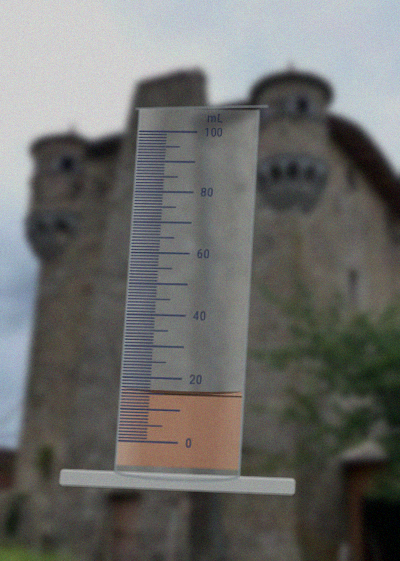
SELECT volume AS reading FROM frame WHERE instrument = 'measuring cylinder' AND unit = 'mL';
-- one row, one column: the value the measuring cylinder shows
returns 15 mL
